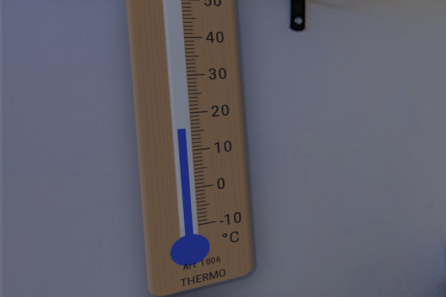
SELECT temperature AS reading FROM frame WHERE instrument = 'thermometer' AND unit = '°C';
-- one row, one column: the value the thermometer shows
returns 16 °C
